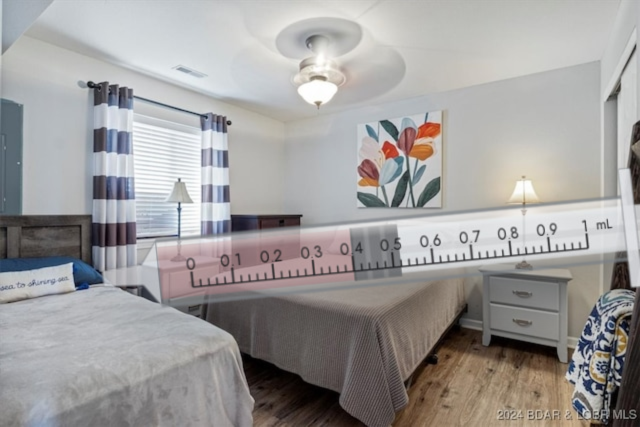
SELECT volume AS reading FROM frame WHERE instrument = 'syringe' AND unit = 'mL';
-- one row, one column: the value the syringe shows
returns 0.4 mL
